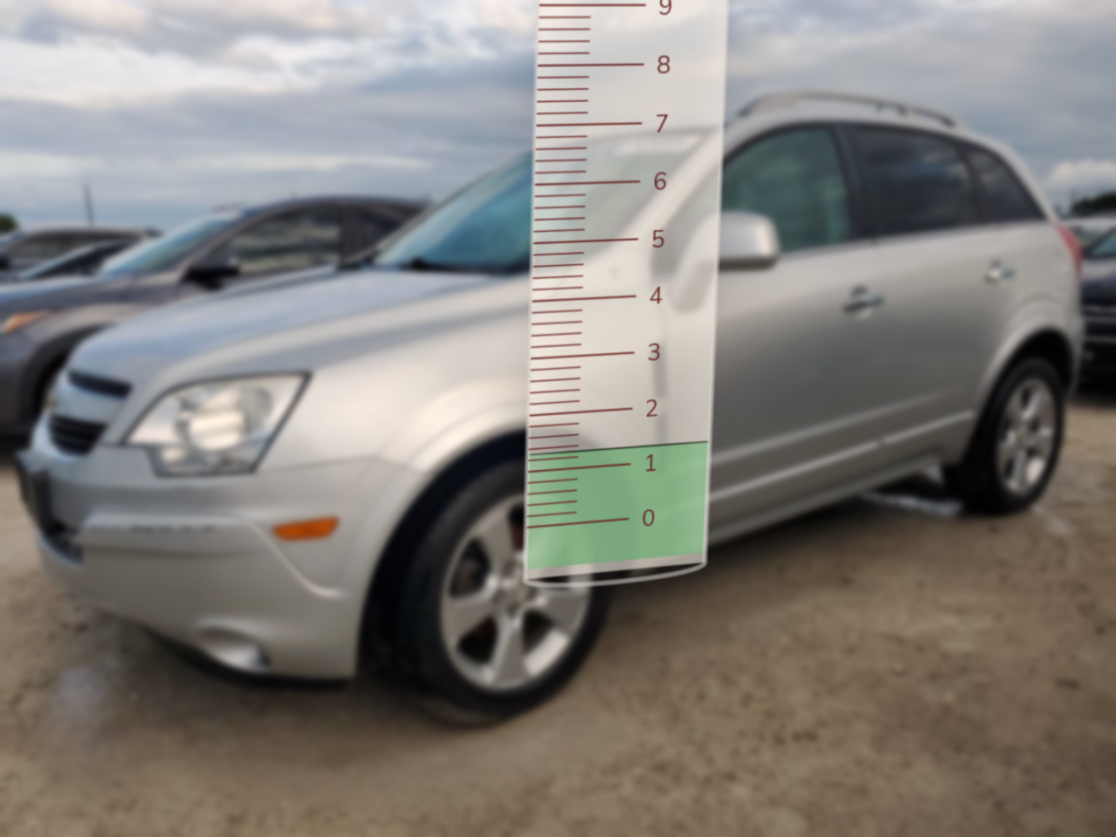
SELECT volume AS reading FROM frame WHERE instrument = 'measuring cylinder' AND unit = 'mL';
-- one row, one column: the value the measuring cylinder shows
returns 1.3 mL
